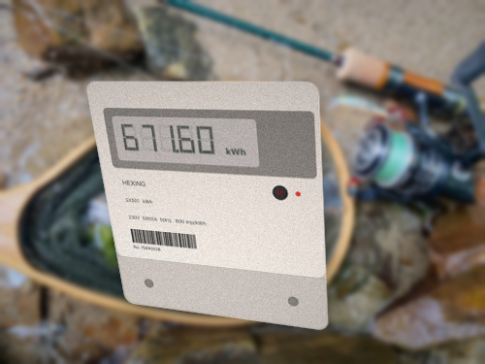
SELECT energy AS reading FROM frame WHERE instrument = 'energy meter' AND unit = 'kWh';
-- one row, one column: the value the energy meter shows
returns 671.60 kWh
